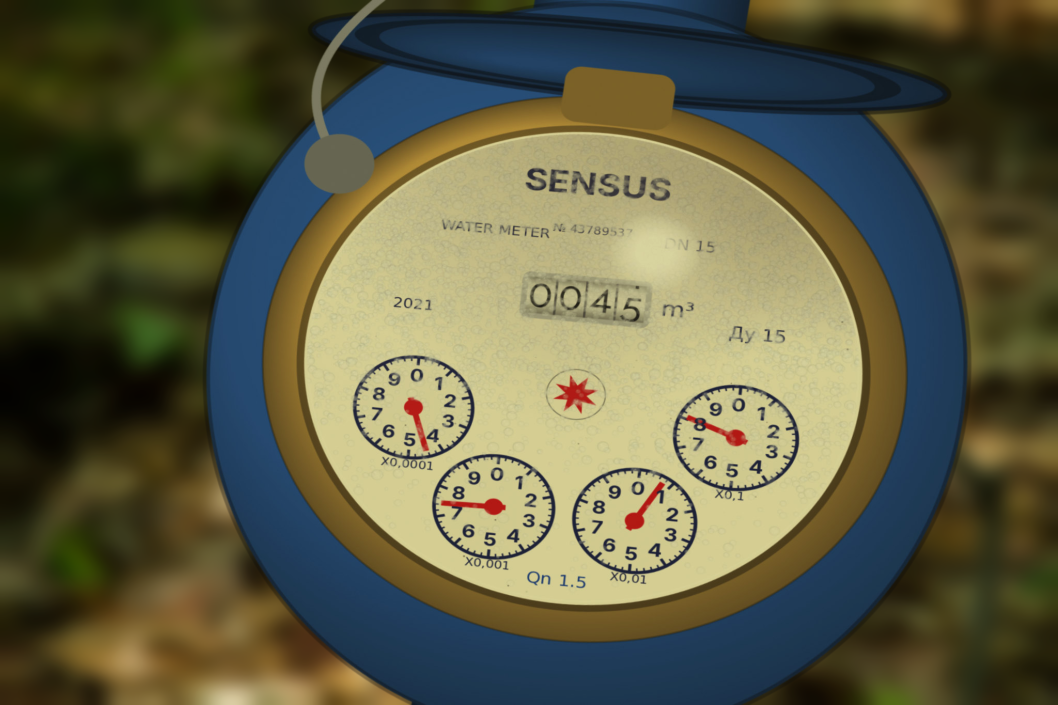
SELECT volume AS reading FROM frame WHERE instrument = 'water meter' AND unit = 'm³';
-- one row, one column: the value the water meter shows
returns 44.8074 m³
